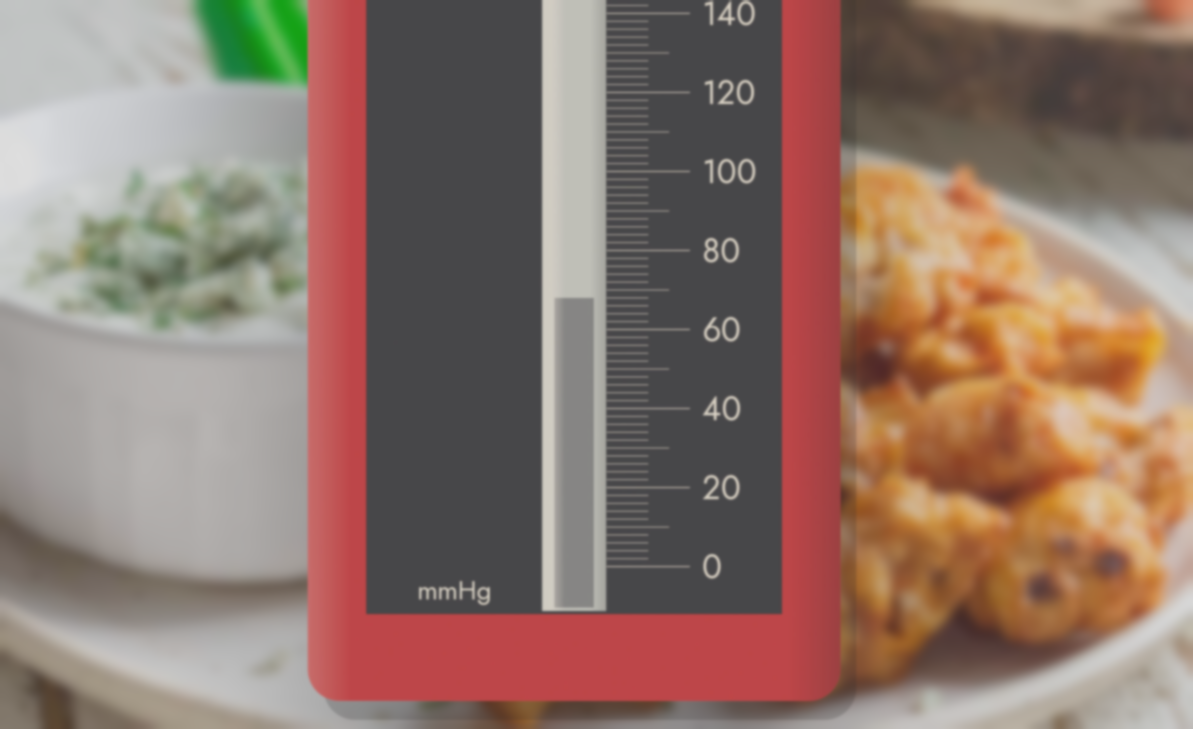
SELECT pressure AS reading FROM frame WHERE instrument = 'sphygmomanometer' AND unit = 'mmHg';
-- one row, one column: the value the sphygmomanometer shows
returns 68 mmHg
